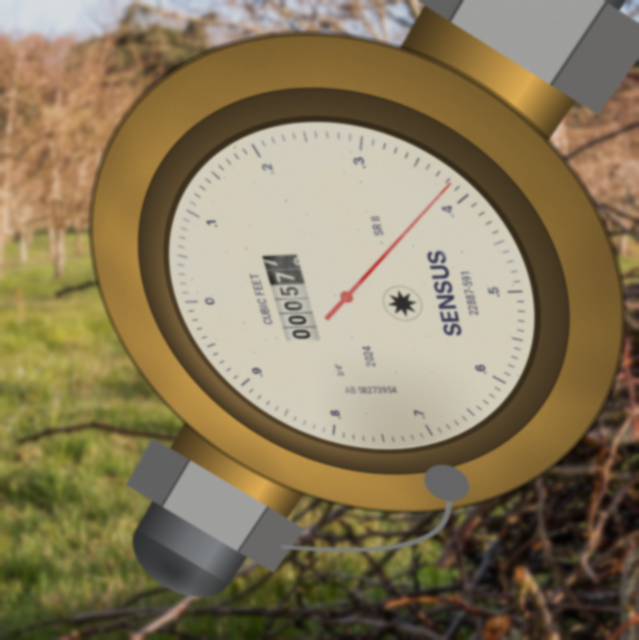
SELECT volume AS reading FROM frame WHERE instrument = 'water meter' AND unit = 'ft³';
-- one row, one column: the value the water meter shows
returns 577.38 ft³
